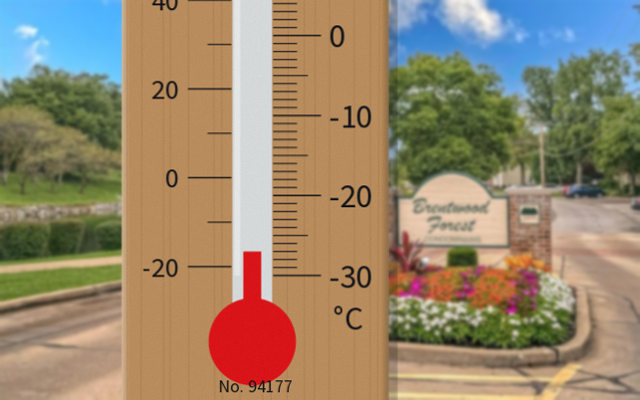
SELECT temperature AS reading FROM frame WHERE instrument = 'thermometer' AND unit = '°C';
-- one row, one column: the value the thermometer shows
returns -27 °C
